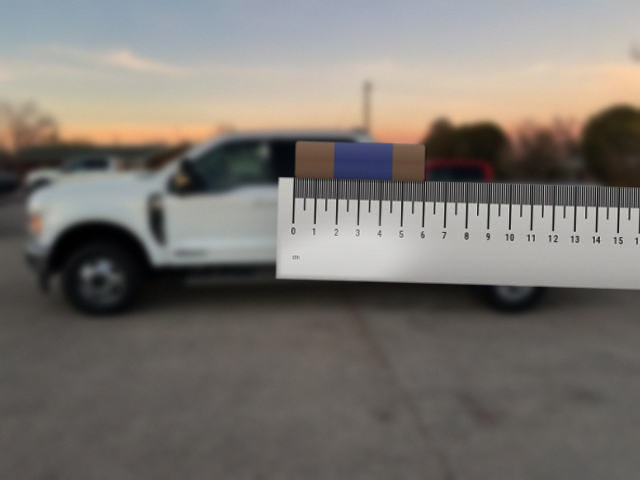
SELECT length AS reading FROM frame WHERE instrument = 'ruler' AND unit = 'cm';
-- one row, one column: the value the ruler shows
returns 6 cm
